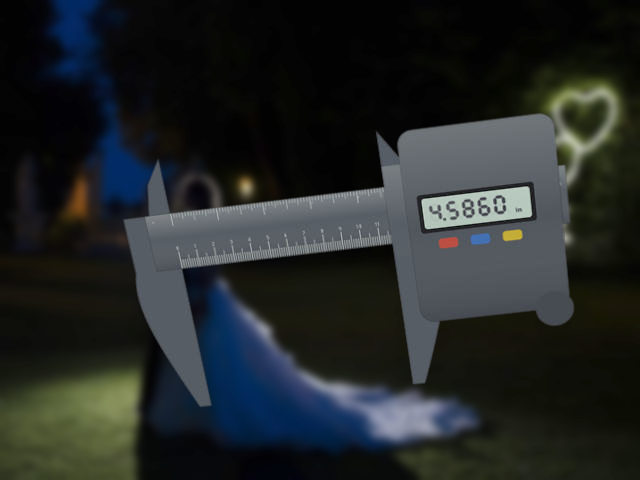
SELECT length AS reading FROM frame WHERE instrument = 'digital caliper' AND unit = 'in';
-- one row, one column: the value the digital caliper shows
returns 4.5860 in
